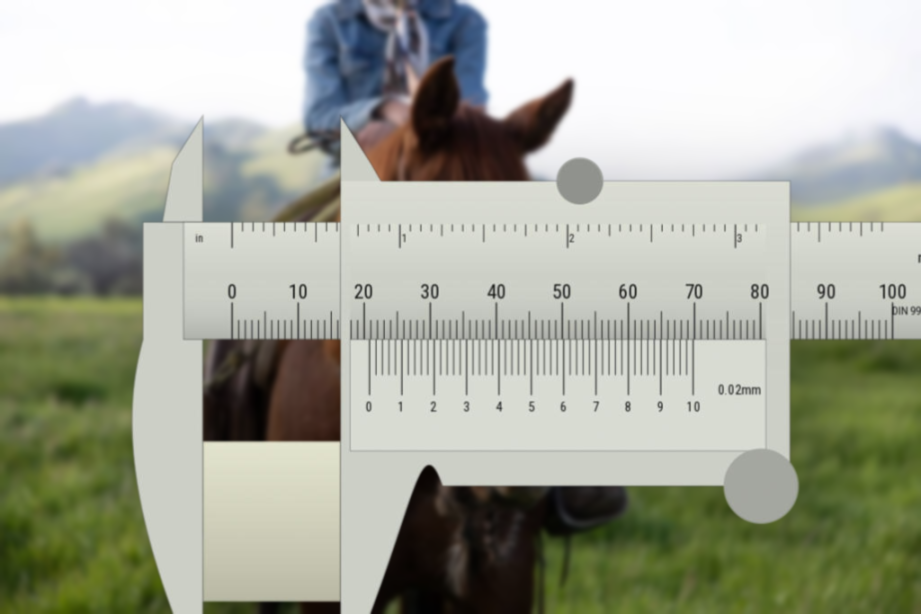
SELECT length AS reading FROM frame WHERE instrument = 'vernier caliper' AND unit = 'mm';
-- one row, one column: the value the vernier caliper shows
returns 20.8 mm
